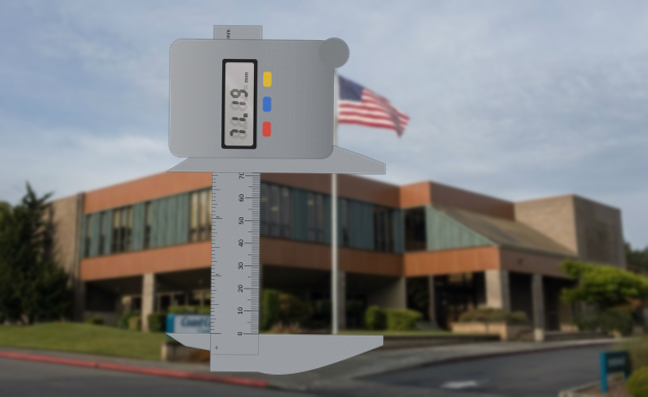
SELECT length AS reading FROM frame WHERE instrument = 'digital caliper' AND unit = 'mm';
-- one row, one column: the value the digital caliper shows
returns 71.19 mm
